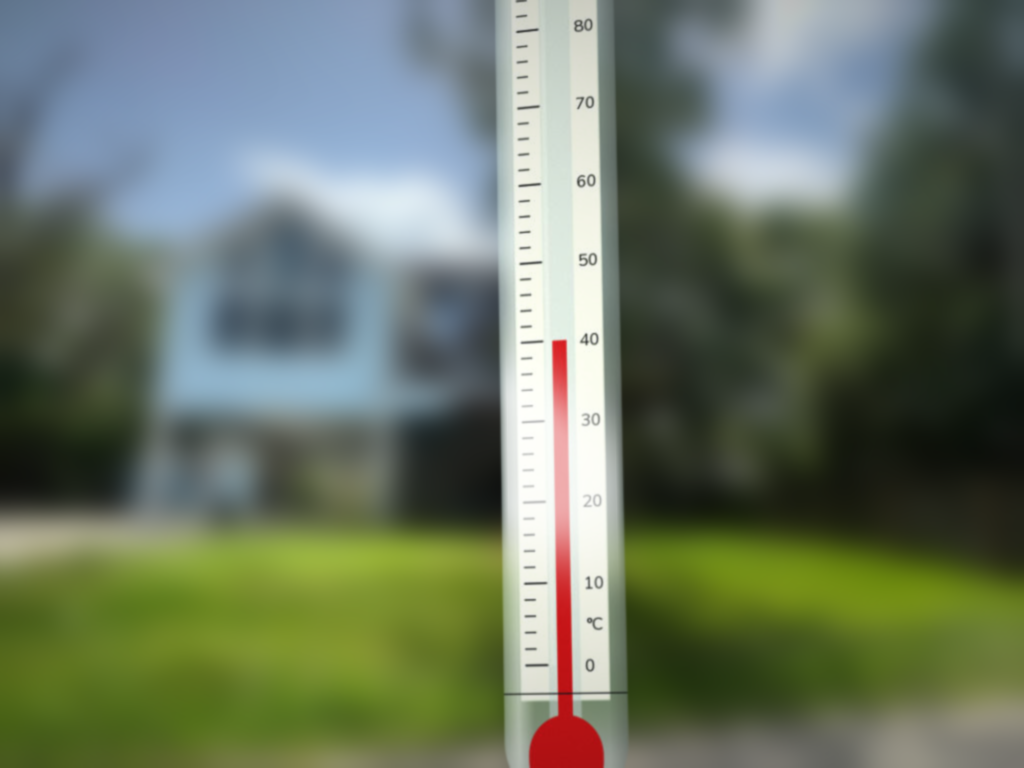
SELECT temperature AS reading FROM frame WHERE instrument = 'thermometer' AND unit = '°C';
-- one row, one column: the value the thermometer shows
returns 40 °C
